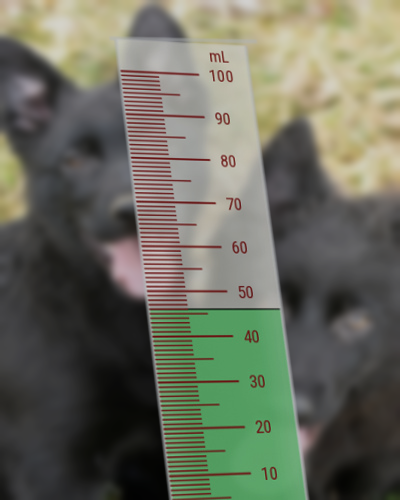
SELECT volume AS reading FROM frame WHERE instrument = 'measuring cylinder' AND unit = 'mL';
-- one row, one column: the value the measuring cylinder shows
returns 46 mL
